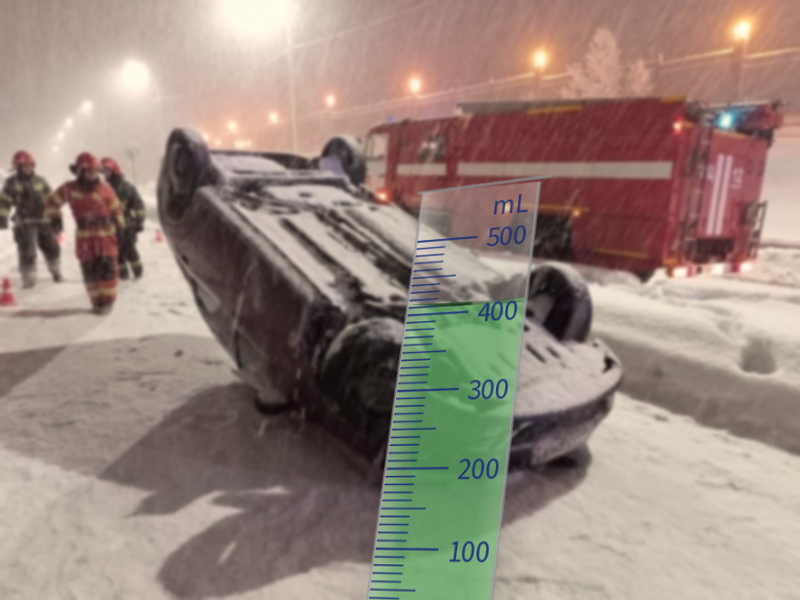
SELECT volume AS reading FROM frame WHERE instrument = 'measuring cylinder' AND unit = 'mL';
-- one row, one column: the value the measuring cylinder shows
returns 410 mL
